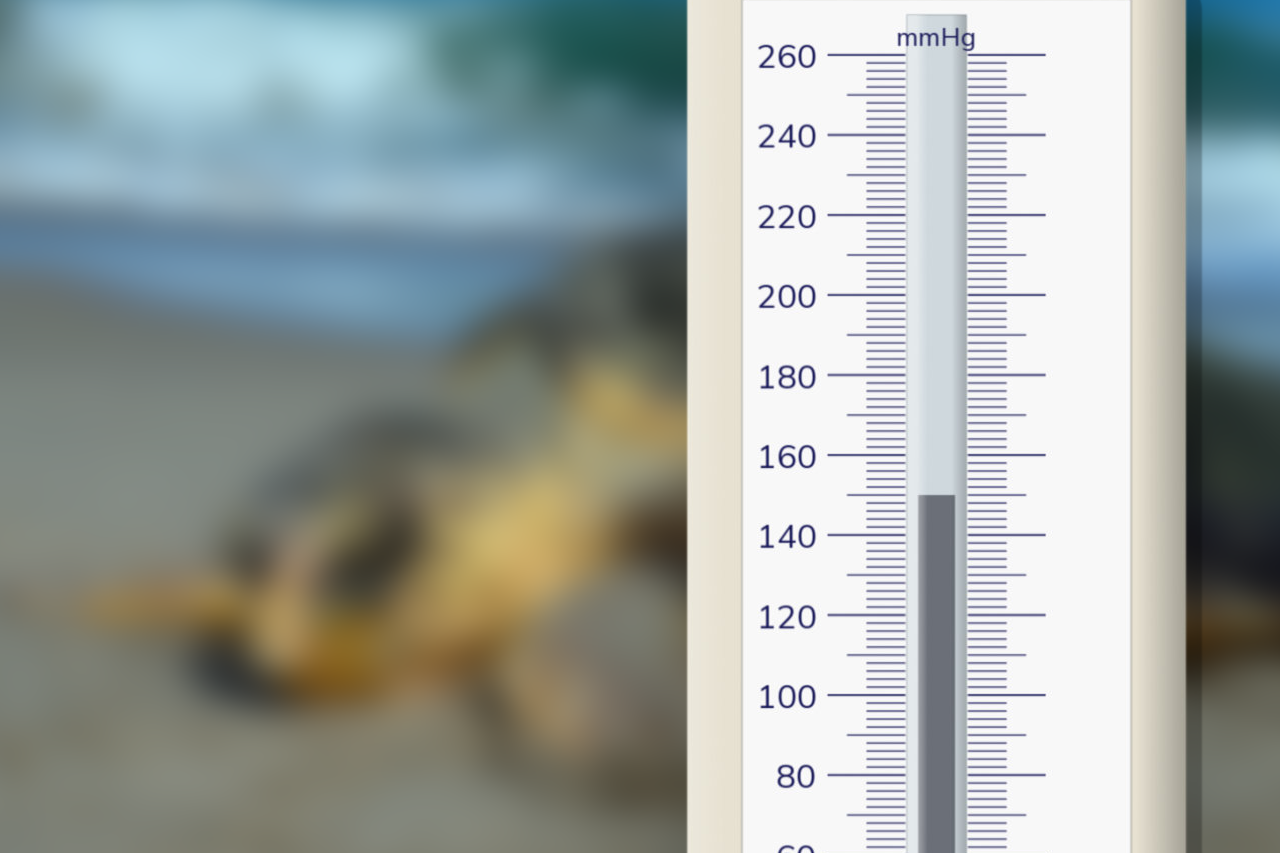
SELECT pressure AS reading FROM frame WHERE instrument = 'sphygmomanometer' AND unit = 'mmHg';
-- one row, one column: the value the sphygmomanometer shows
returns 150 mmHg
